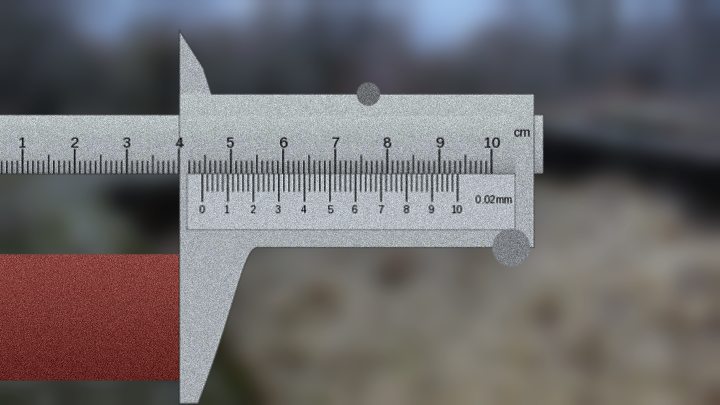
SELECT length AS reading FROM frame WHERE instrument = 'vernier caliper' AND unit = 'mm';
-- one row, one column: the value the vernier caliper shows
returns 44.5 mm
